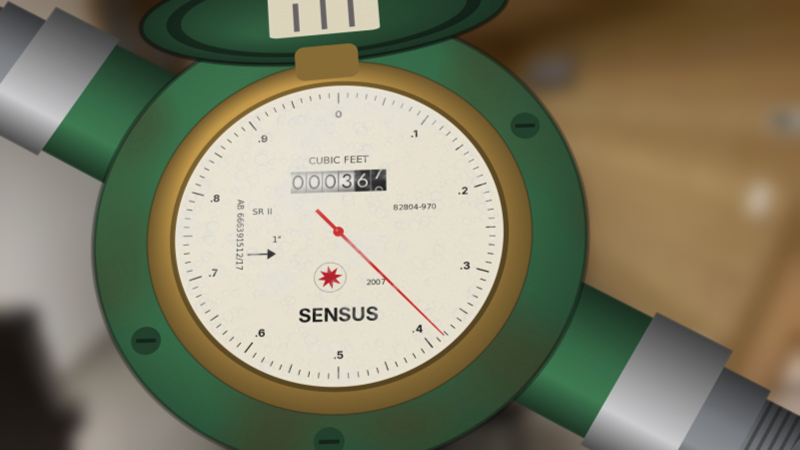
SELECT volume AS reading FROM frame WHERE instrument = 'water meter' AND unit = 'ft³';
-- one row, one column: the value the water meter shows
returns 367.38 ft³
